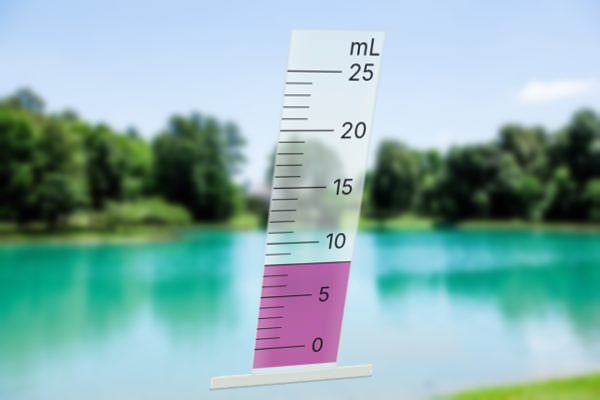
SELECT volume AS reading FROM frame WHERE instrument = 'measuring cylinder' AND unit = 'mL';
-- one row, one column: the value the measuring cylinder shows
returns 8 mL
